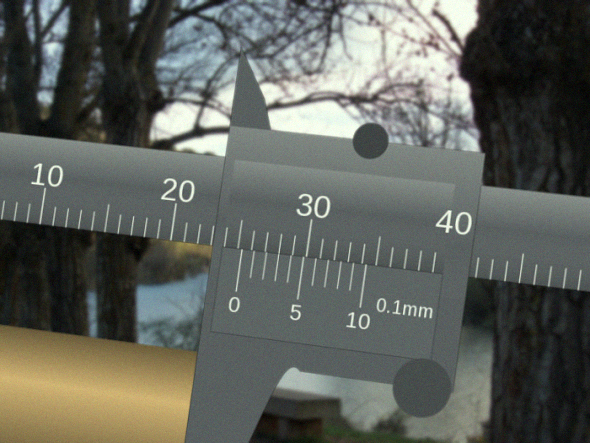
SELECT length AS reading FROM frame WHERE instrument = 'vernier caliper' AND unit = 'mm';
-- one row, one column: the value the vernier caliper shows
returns 25.3 mm
